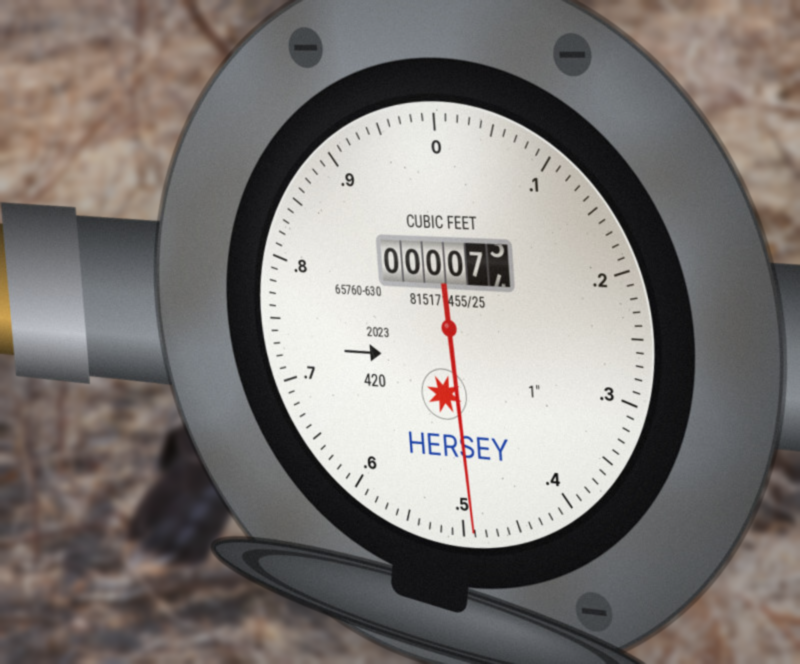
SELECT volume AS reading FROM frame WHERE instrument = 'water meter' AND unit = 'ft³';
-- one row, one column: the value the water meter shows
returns 73.49 ft³
